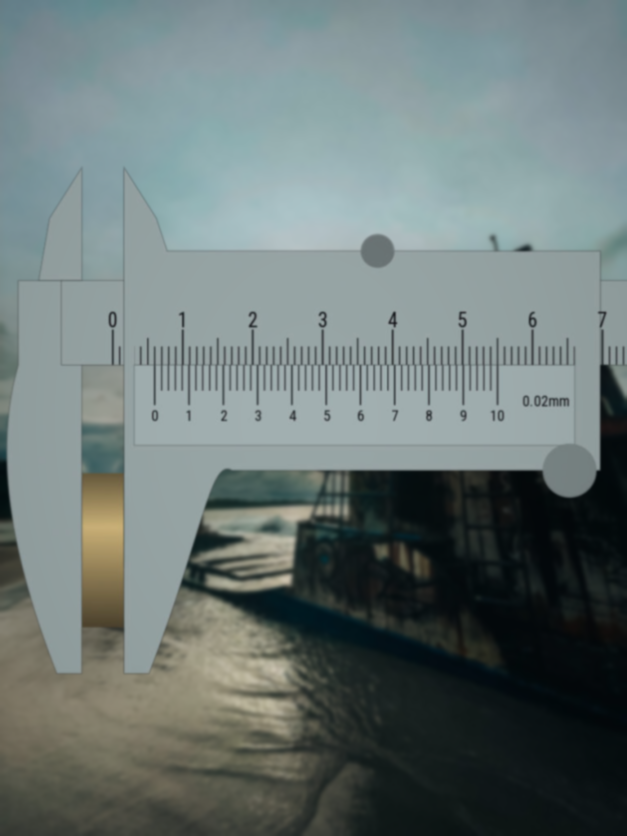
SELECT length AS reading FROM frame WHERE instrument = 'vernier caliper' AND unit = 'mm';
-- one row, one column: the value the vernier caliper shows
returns 6.0 mm
